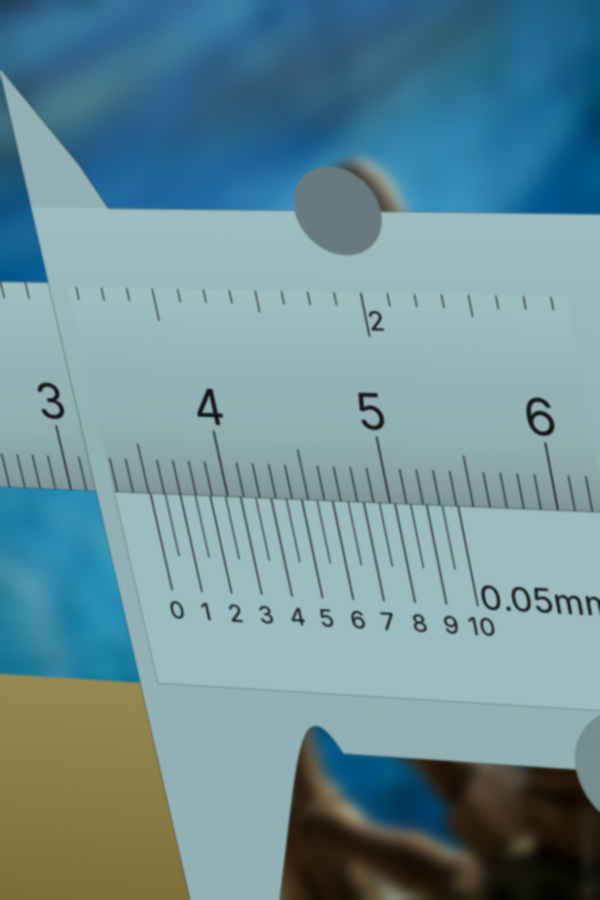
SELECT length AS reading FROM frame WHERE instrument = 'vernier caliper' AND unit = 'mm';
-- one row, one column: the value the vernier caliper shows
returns 35.1 mm
